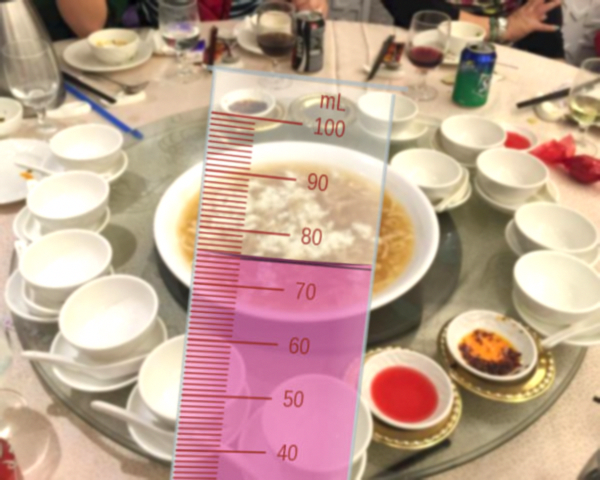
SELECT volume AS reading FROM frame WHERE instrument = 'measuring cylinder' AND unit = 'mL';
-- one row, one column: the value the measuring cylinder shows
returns 75 mL
